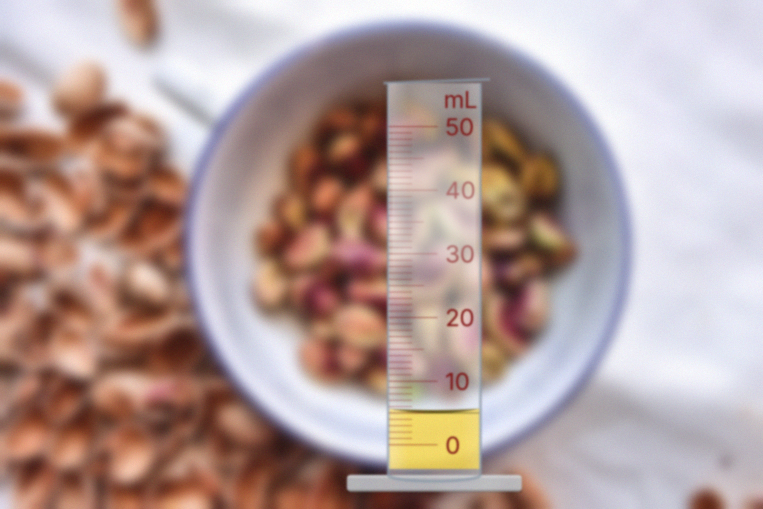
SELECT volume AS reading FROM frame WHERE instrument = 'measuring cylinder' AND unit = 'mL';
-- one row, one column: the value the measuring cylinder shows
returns 5 mL
